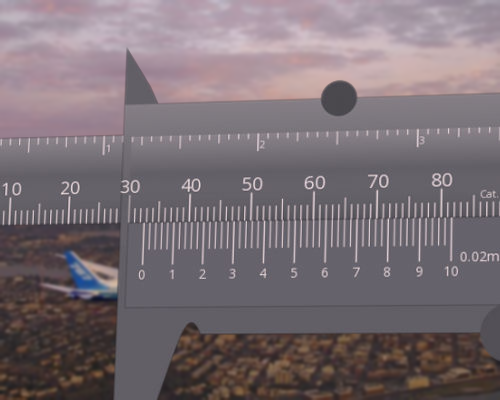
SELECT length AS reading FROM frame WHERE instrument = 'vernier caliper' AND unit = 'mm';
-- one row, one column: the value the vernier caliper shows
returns 32.6 mm
